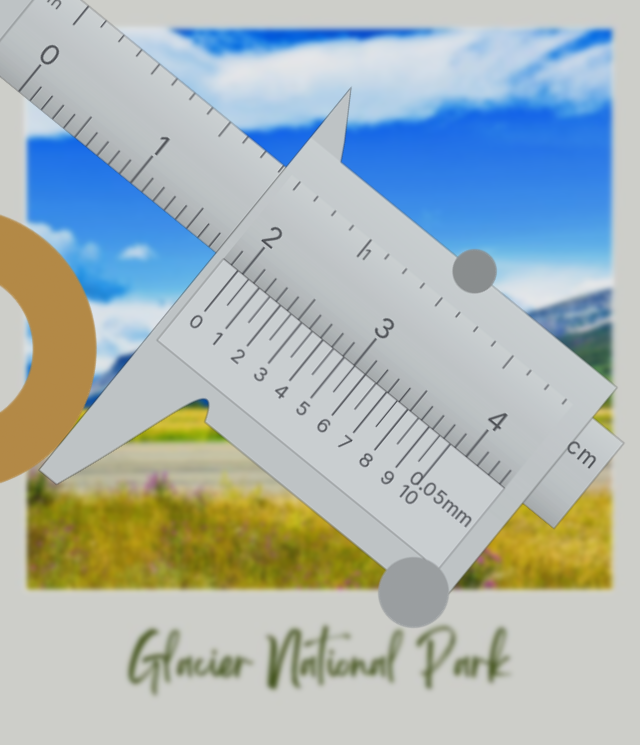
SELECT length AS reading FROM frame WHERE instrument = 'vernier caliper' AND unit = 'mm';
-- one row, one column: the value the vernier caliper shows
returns 19.6 mm
